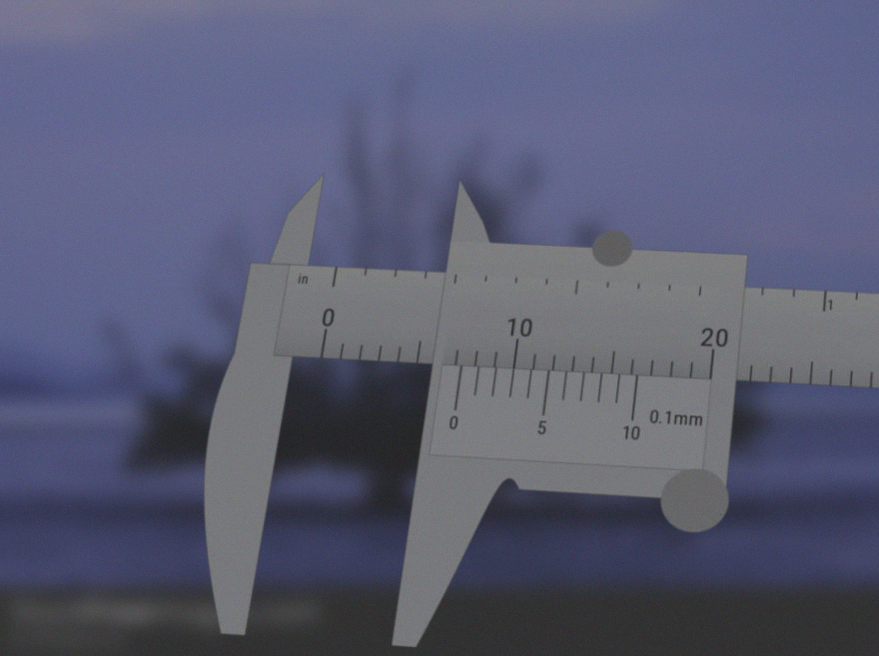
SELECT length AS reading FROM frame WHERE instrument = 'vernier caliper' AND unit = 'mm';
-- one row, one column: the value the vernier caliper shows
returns 7.3 mm
